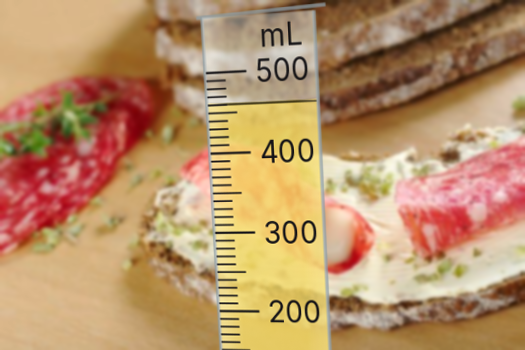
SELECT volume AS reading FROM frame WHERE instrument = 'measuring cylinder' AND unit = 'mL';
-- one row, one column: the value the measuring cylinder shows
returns 460 mL
